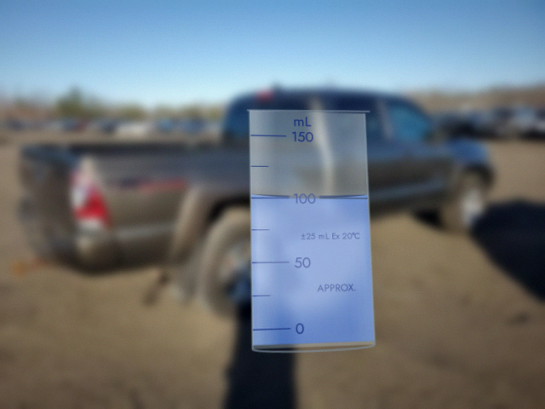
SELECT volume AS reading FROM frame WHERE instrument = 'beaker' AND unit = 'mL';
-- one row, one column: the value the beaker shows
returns 100 mL
